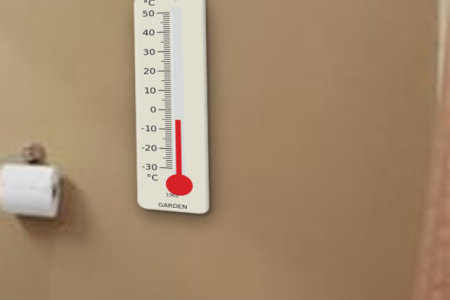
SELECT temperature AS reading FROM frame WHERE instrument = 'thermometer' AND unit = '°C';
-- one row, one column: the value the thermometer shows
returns -5 °C
